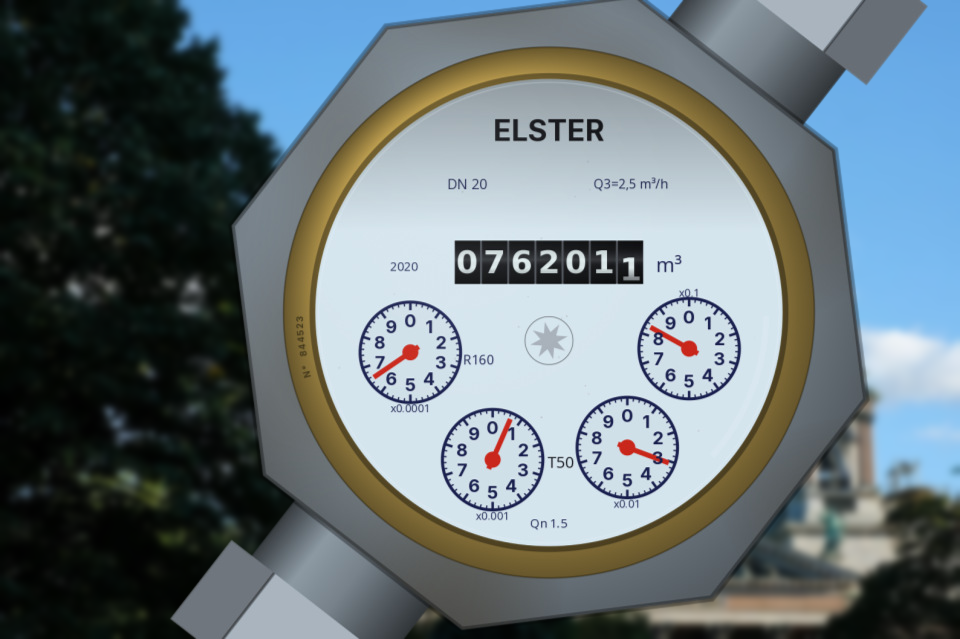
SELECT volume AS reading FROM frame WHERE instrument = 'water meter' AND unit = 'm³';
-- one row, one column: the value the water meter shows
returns 762010.8306 m³
